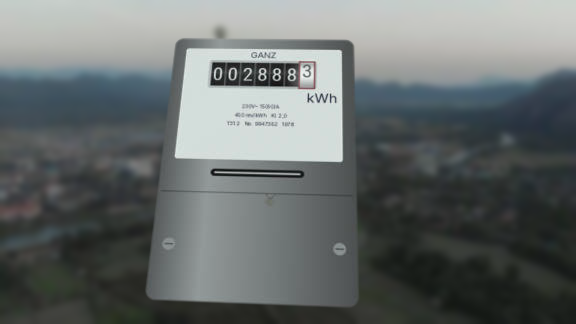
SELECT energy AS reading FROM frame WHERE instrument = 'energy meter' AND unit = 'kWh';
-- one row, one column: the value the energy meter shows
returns 2888.3 kWh
